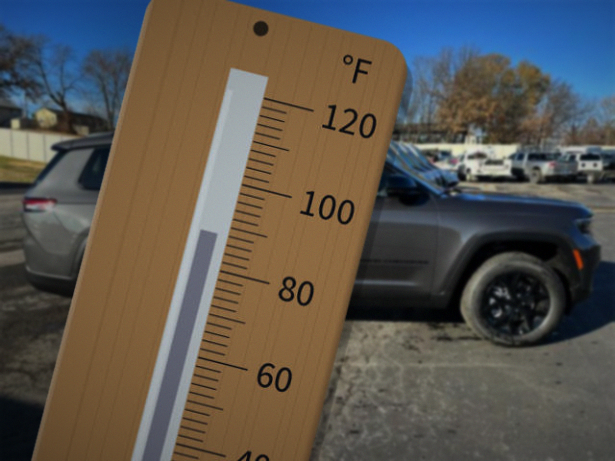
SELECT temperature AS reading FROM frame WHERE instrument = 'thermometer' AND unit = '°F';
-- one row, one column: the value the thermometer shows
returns 88 °F
